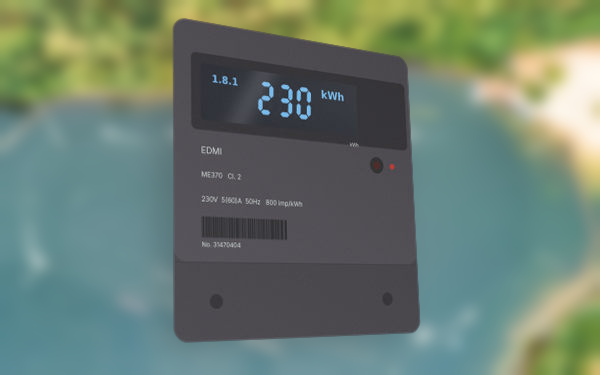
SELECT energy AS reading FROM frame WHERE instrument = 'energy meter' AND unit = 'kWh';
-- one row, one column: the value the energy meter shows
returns 230 kWh
